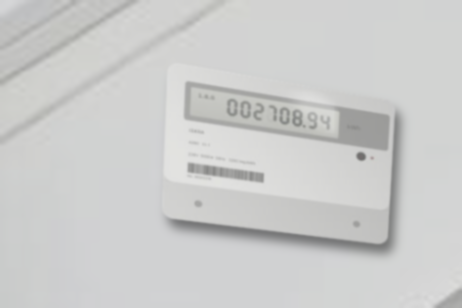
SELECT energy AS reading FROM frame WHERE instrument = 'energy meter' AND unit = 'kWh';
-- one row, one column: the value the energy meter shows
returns 2708.94 kWh
